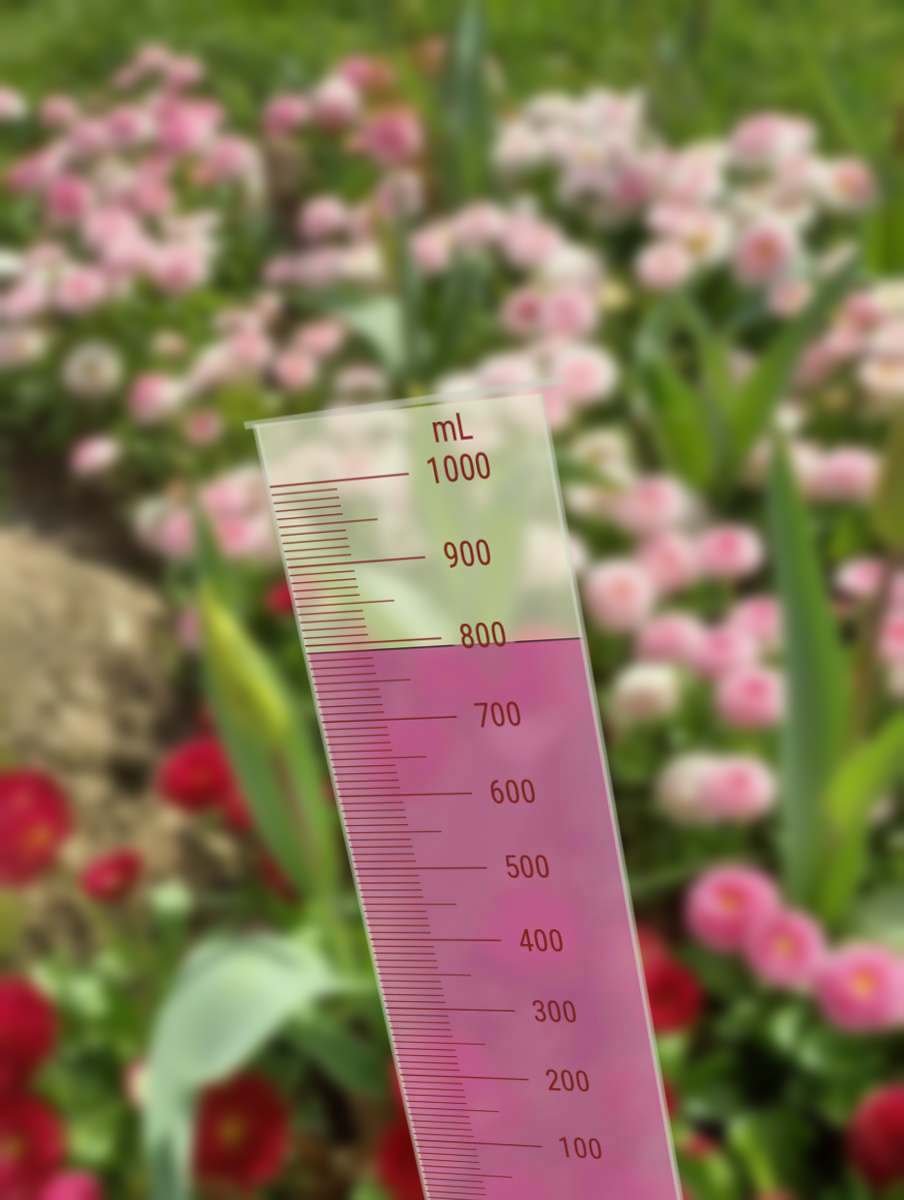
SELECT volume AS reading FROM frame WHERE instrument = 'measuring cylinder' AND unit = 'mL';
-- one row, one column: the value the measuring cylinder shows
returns 790 mL
